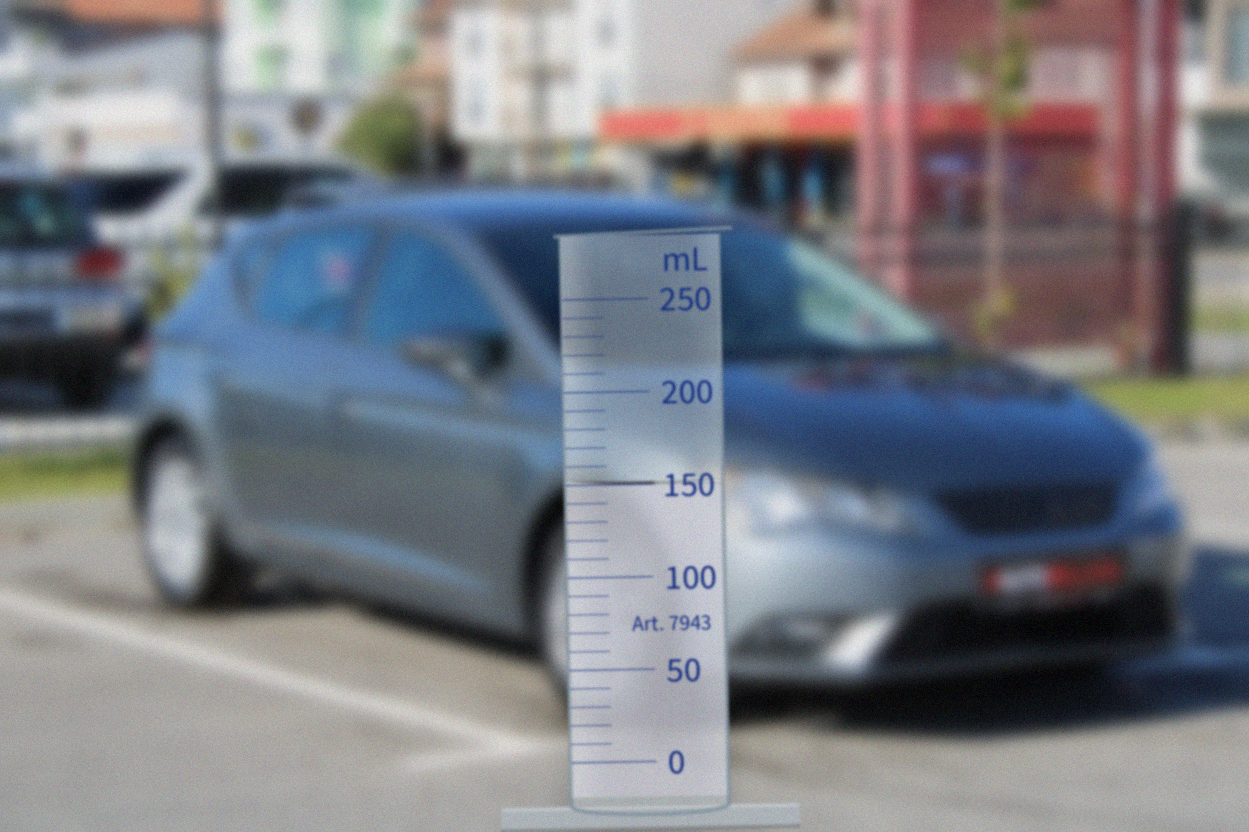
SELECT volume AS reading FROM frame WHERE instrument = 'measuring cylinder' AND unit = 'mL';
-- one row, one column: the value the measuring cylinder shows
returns 150 mL
